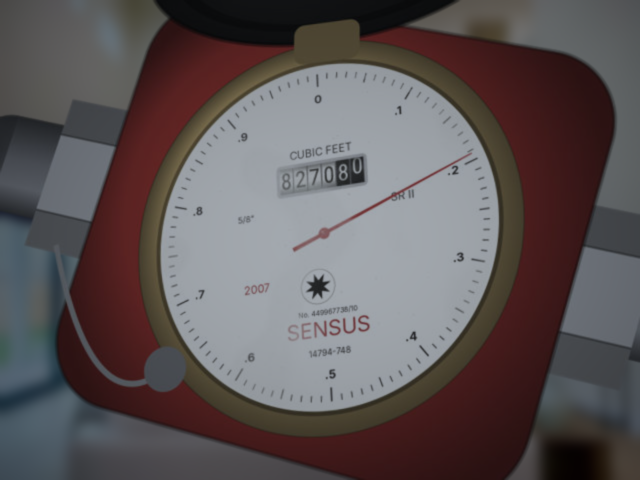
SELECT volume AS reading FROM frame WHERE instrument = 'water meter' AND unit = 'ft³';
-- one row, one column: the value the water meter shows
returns 827080.19 ft³
